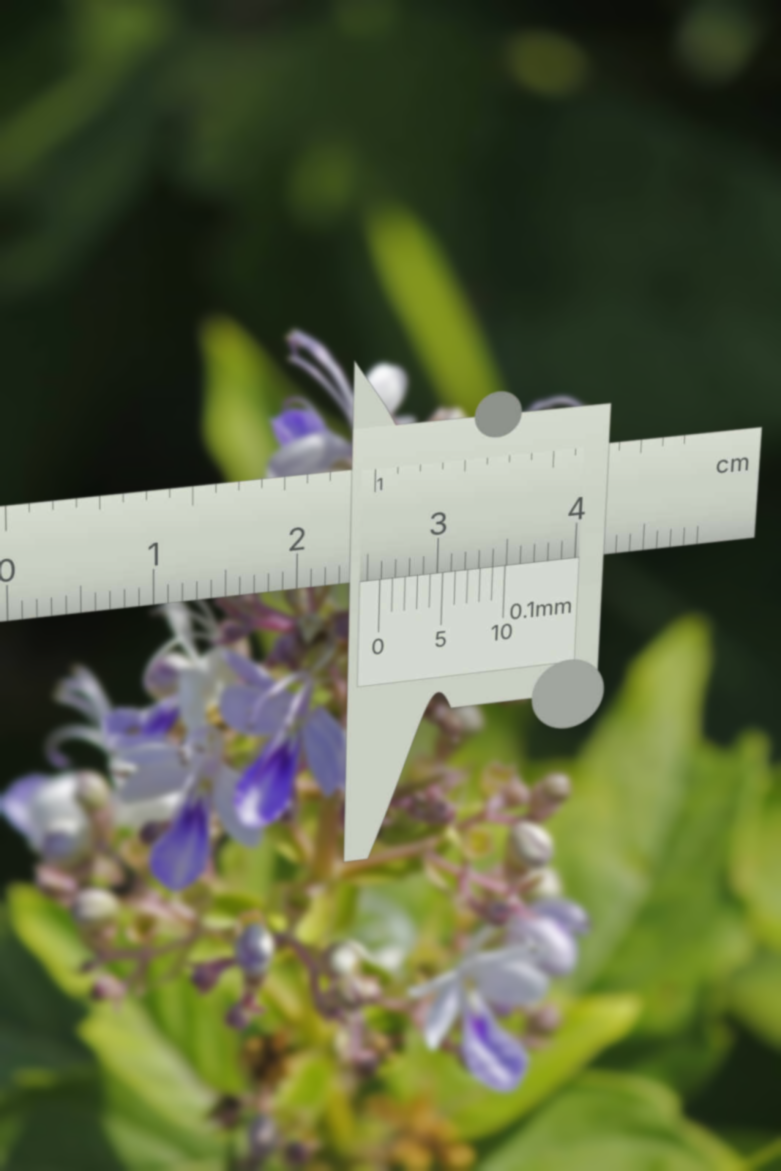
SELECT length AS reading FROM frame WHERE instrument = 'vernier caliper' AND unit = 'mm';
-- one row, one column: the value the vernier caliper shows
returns 25.9 mm
